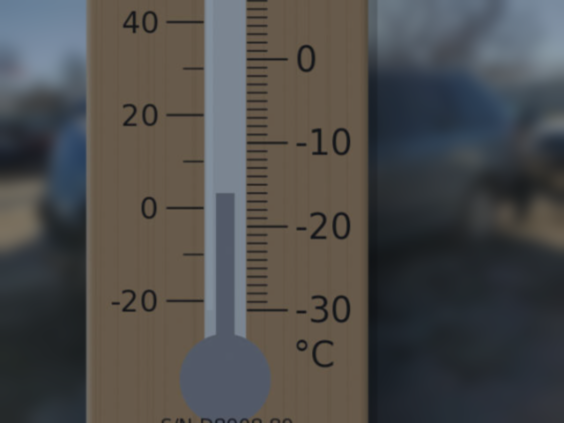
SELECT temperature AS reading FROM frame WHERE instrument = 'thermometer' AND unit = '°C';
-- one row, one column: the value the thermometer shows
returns -16 °C
